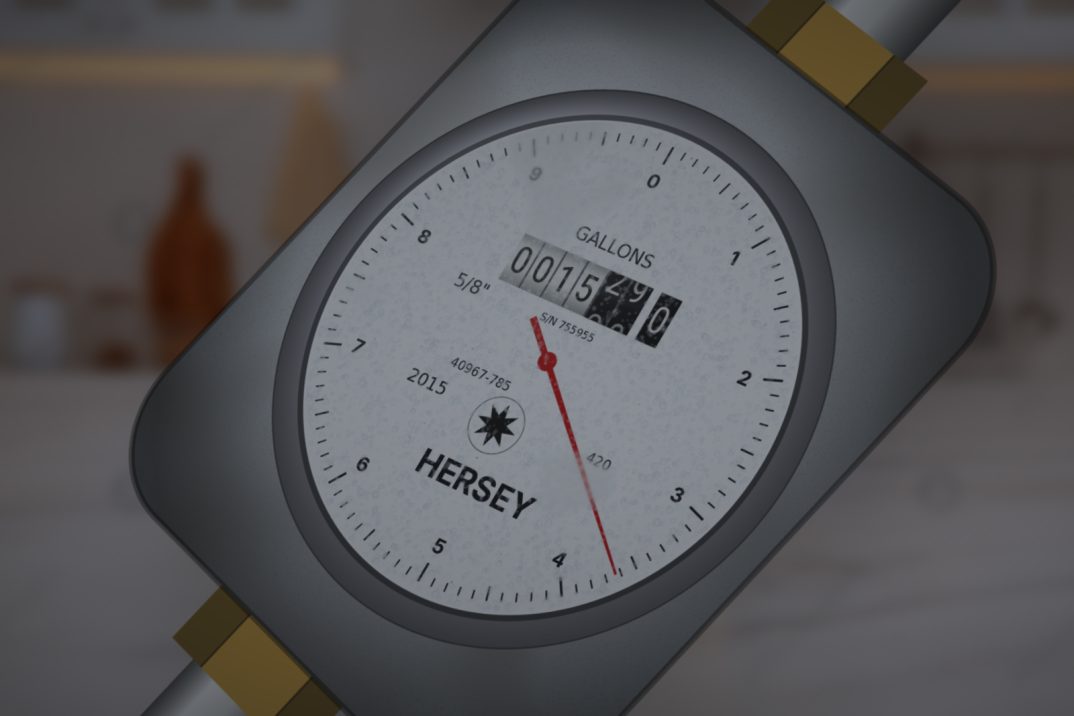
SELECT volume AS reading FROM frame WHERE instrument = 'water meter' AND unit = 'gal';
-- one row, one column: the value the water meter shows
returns 15293.6 gal
